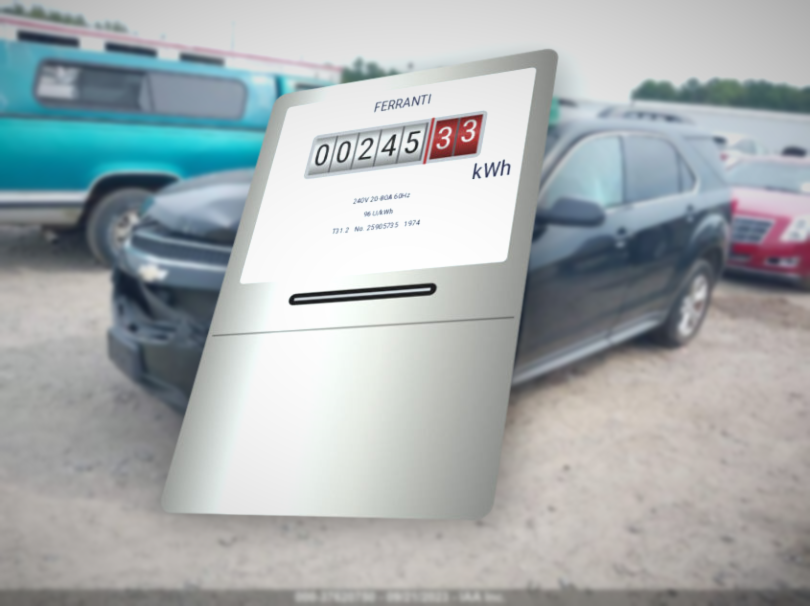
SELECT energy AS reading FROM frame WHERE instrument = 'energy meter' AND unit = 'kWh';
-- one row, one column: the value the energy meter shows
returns 245.33 kWh
